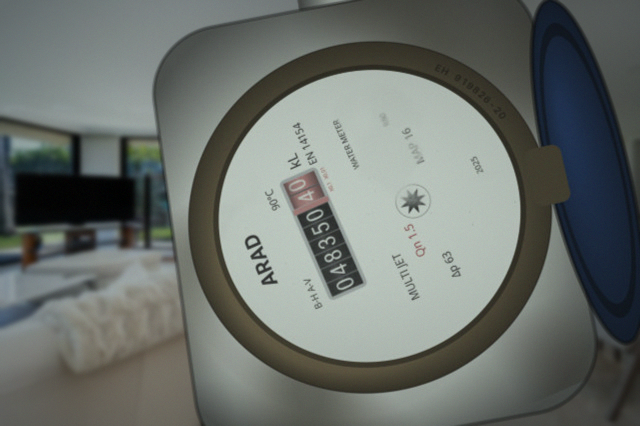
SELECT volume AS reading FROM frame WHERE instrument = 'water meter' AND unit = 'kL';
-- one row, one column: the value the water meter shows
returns 48350.40 kL
